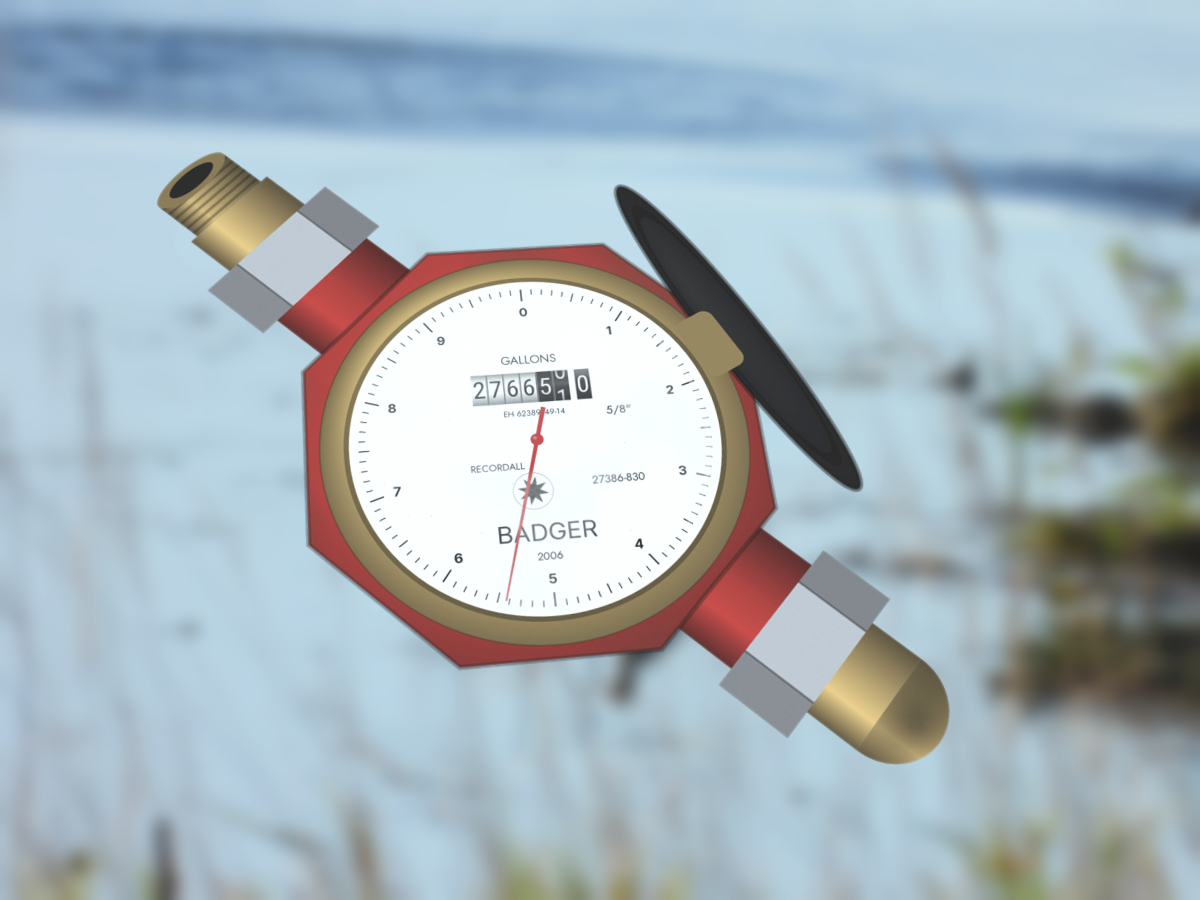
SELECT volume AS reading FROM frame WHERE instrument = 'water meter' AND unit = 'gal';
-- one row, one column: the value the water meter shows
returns 2766505.4 gal
